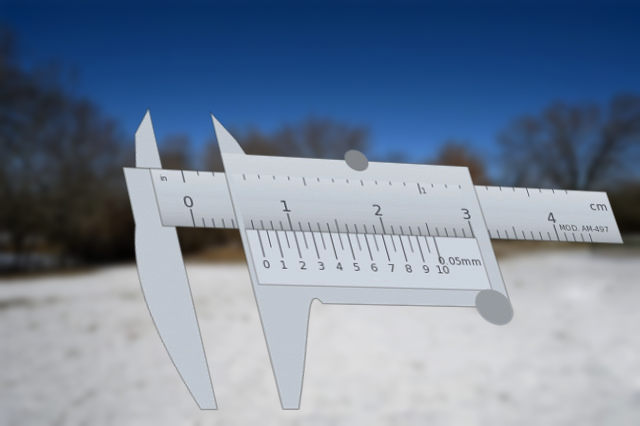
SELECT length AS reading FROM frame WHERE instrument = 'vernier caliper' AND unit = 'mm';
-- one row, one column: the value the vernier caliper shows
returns 6.4 mm
